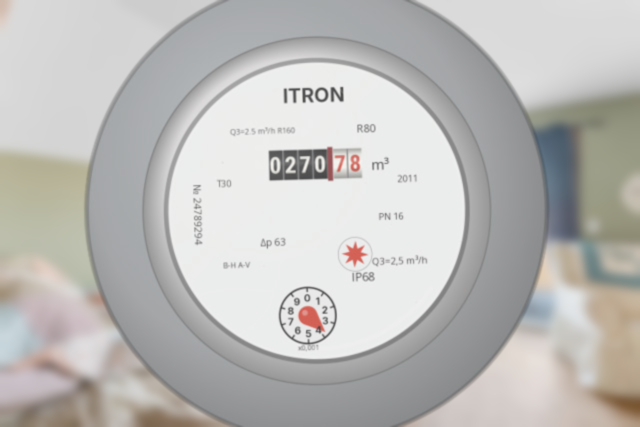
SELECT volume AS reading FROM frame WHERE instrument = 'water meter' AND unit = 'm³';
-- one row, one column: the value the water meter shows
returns 270.783 m³
